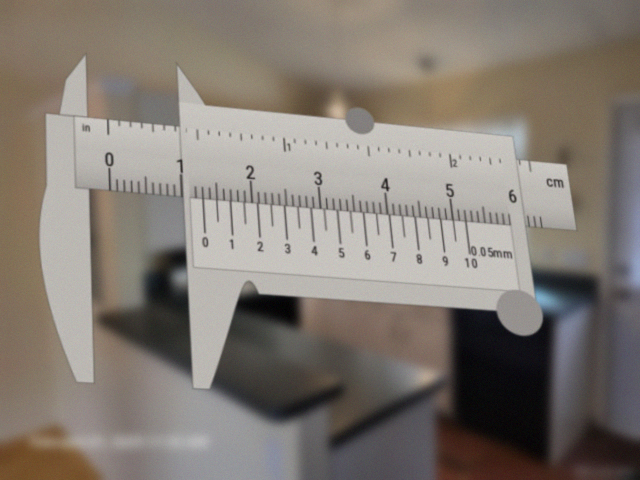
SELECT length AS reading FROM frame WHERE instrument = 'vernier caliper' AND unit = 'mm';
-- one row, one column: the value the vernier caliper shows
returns 13.0 mm
